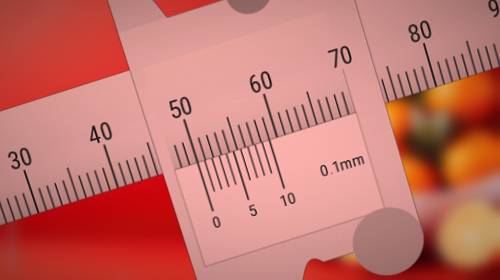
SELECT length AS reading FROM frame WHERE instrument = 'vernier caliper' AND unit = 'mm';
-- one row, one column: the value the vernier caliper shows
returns 50.0 mm
